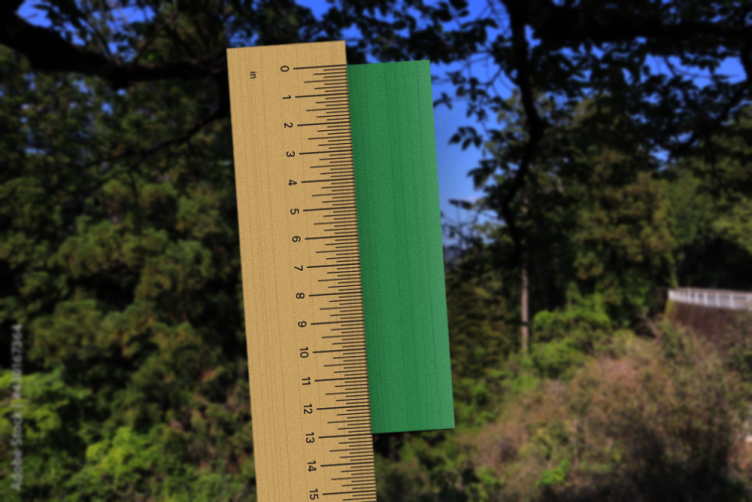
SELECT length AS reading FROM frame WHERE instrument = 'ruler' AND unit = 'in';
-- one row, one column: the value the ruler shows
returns 13 in
